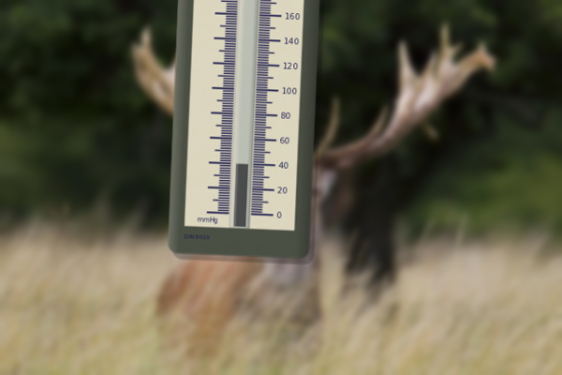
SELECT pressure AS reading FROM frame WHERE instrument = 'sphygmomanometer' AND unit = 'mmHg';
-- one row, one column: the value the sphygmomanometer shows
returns 40 mmHg
